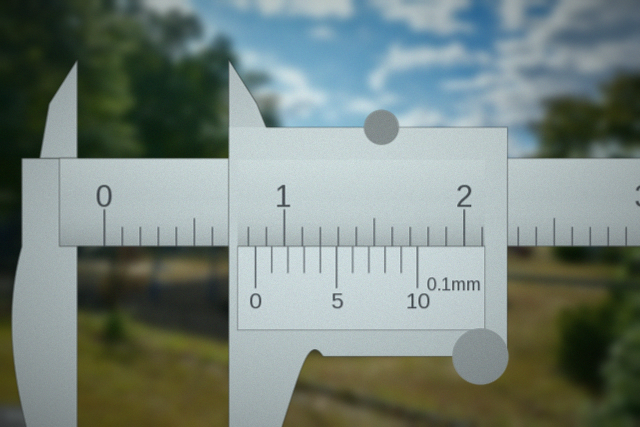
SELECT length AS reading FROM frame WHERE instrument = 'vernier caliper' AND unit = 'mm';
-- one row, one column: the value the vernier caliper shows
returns 8.4 mm
